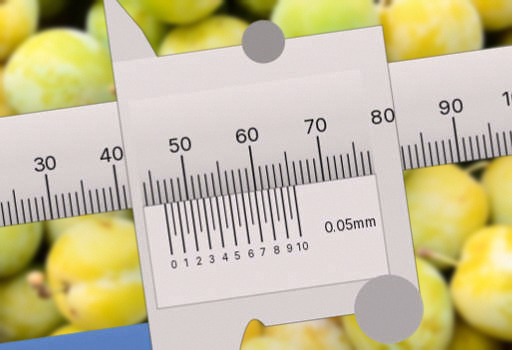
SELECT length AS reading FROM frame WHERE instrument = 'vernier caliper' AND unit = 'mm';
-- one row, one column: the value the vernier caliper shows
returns 46.6 mm
